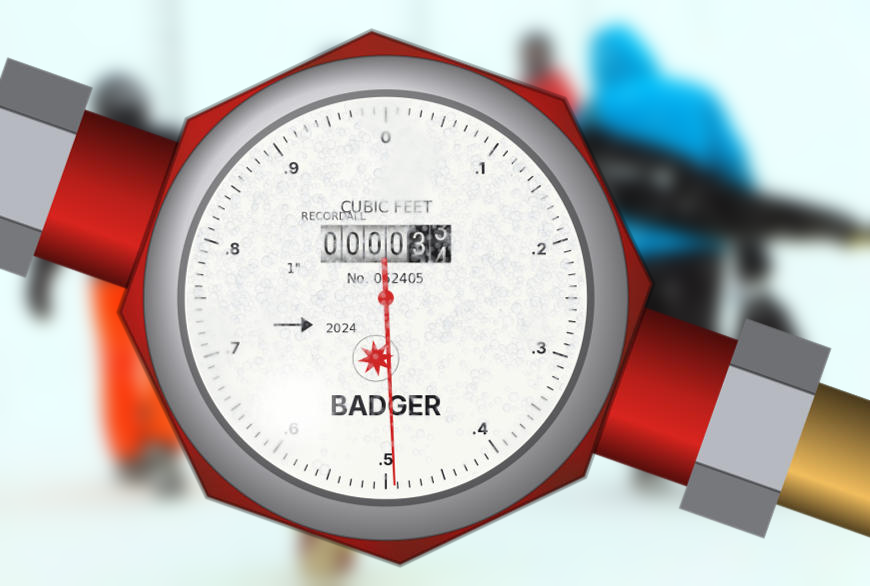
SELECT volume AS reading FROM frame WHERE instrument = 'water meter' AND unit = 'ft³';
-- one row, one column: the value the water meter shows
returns 33.49 ft³
